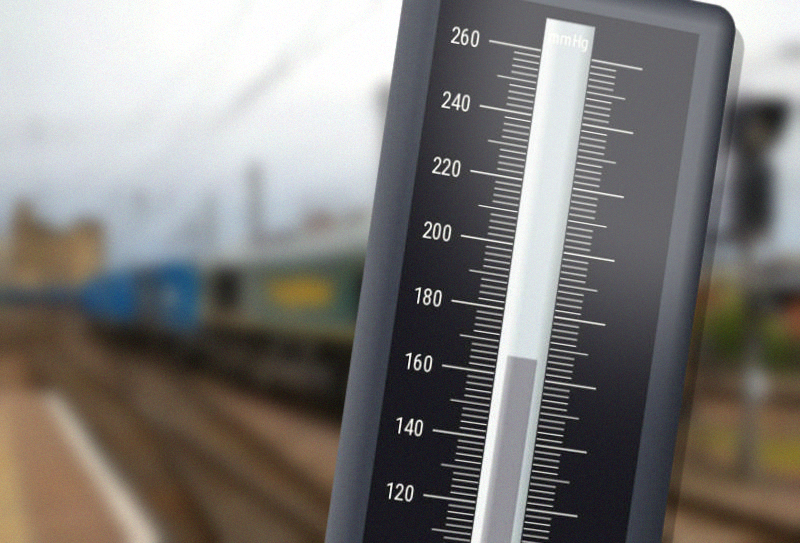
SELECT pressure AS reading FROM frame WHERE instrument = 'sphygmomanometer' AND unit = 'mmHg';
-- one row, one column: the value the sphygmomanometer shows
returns 166 mmHg
